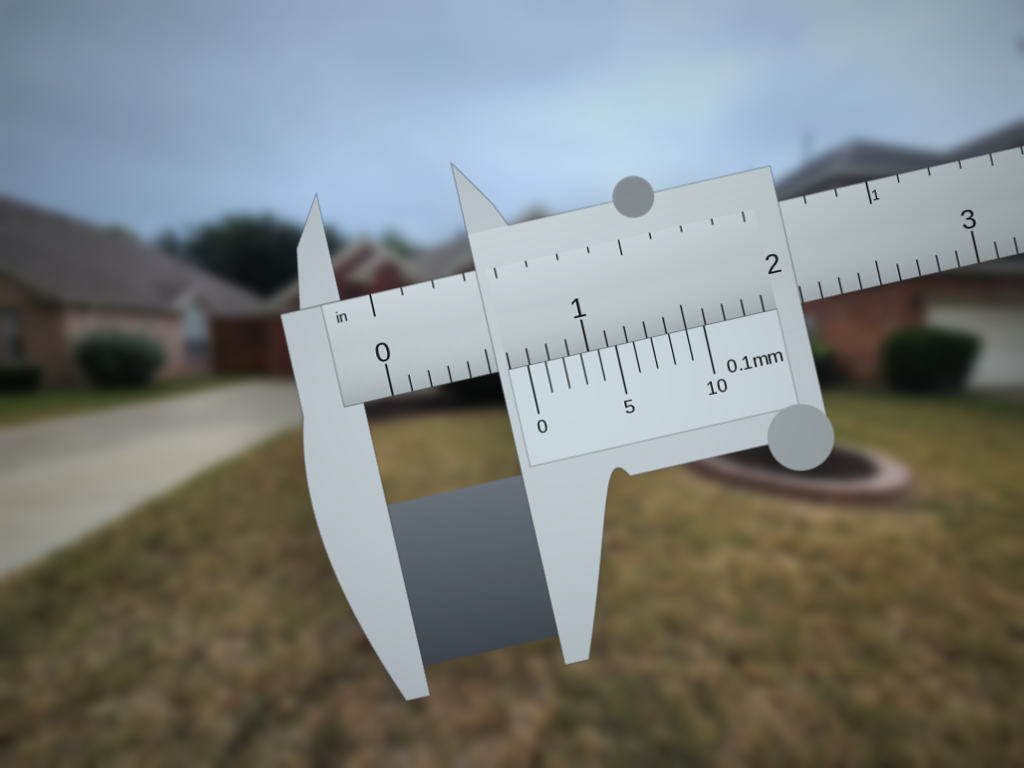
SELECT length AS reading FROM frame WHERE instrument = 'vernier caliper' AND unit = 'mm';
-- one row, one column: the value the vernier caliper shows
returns 6.9 mm
